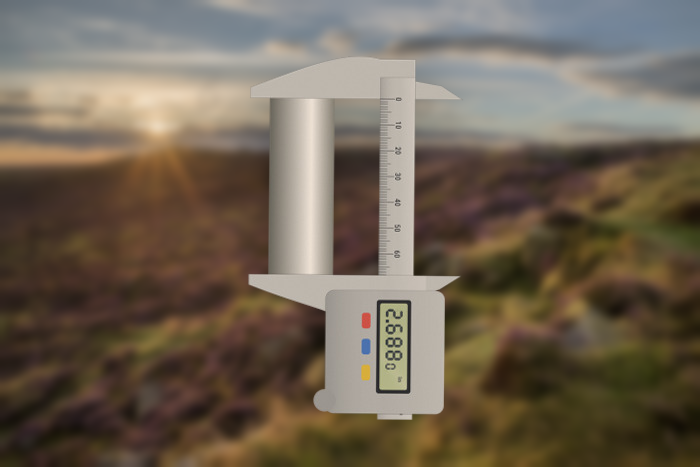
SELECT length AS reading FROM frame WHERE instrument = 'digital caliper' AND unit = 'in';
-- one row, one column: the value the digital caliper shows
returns 2.6880 in
